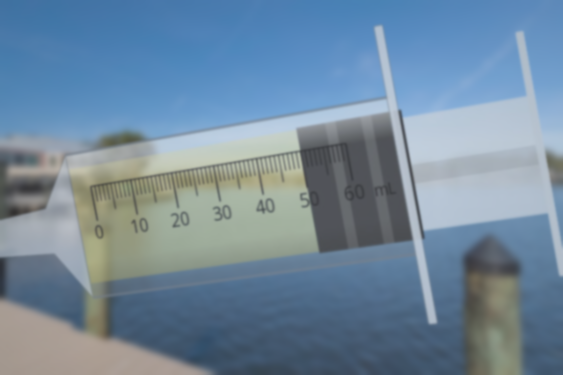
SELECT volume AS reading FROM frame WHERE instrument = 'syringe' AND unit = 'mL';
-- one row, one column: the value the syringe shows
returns 50 mL
